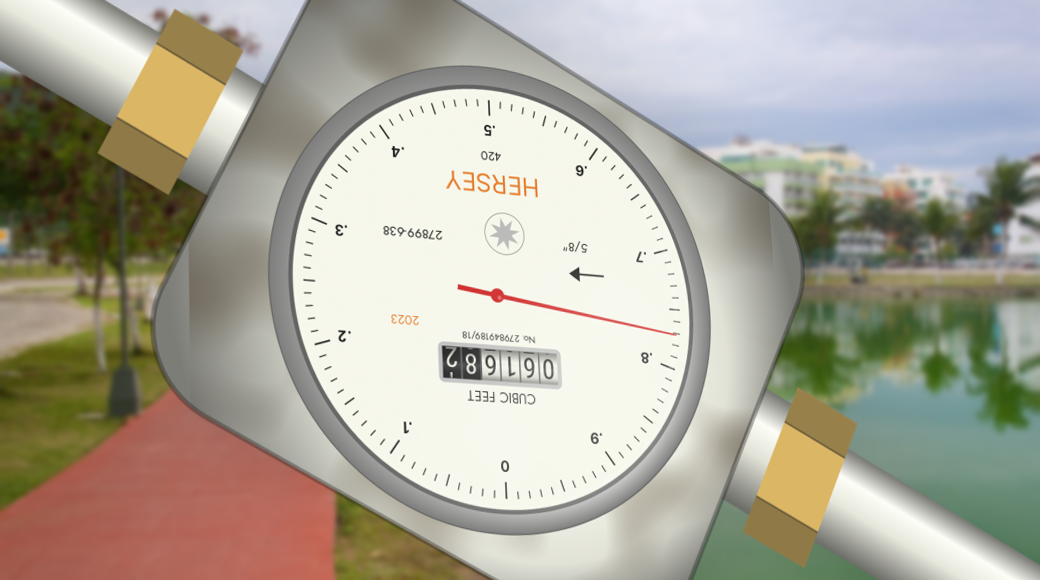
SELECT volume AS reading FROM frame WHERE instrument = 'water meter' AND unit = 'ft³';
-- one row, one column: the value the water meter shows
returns 61681.77 ft³
